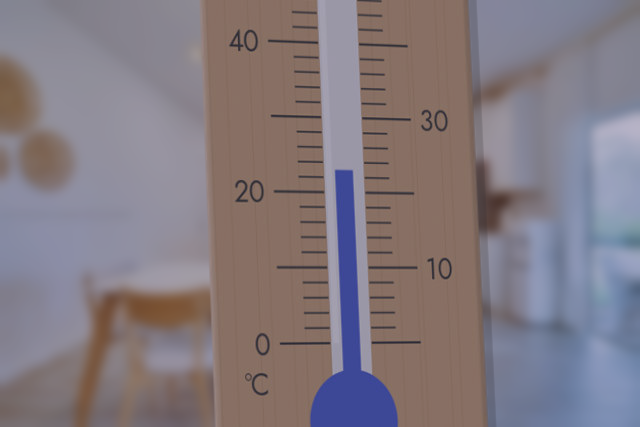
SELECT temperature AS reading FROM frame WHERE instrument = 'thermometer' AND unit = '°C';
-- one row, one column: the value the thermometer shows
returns 23 °C
